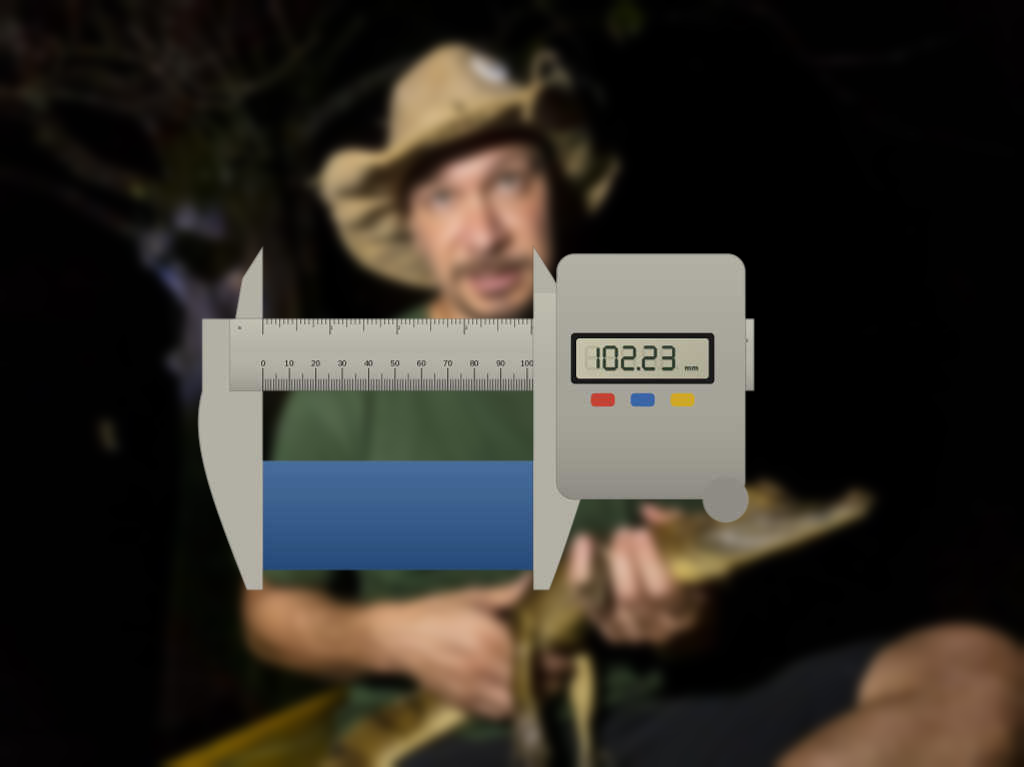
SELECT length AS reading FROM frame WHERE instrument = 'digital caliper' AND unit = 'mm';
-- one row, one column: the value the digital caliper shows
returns 102.23 mm
